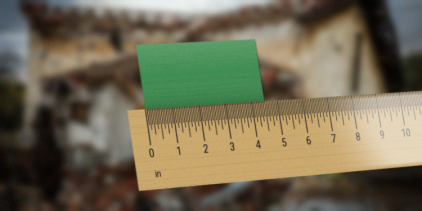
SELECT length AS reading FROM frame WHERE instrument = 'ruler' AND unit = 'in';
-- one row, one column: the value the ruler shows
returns 4.5 in
